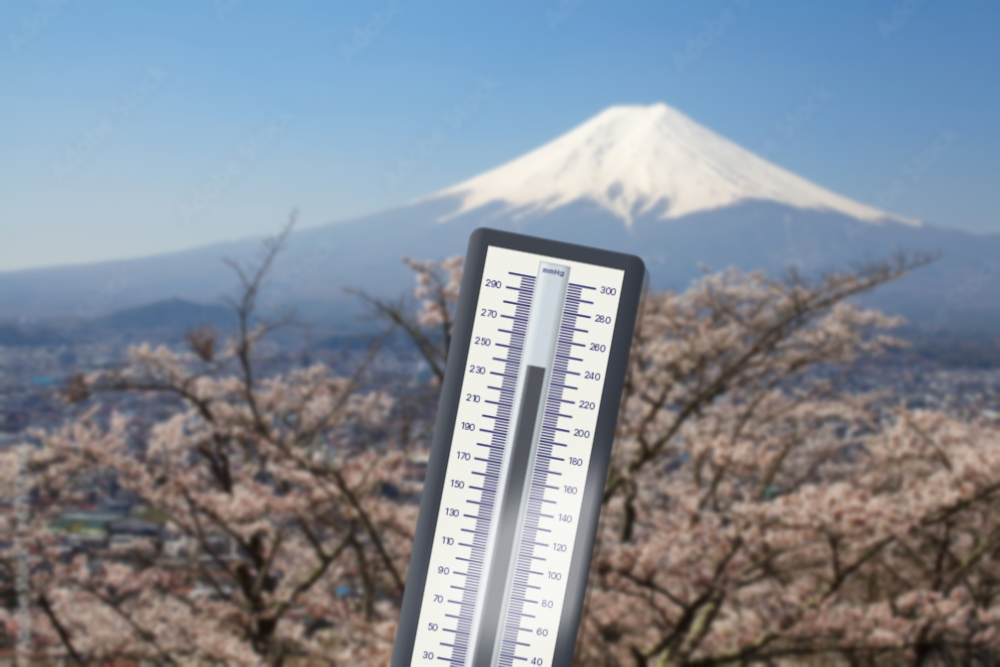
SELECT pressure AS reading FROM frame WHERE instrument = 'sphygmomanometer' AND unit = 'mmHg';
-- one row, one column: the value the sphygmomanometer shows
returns 240 mmHg
